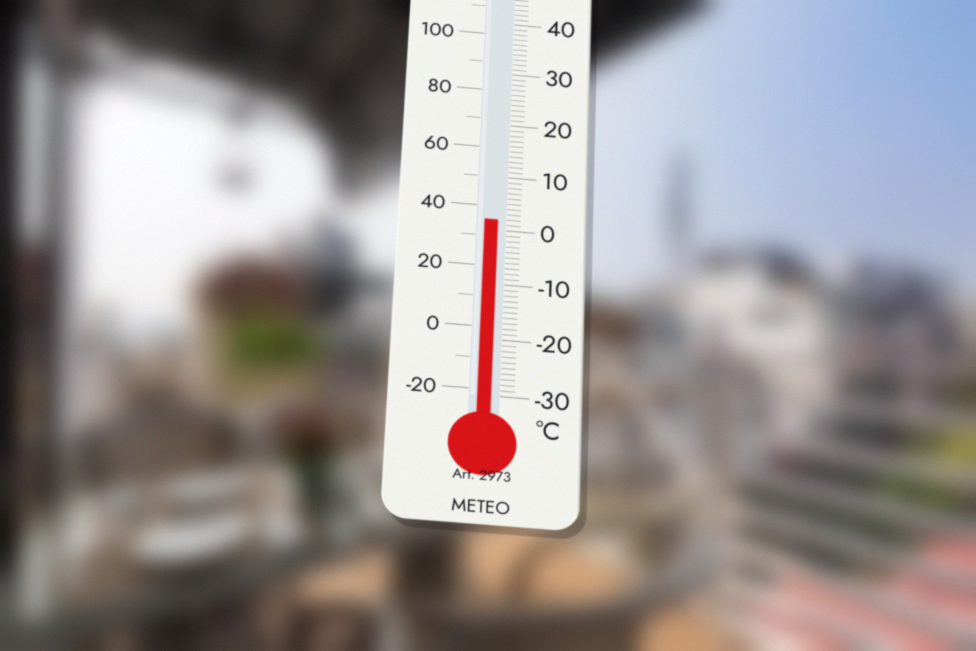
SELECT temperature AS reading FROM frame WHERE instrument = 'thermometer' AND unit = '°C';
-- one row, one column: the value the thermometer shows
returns 2 °C
